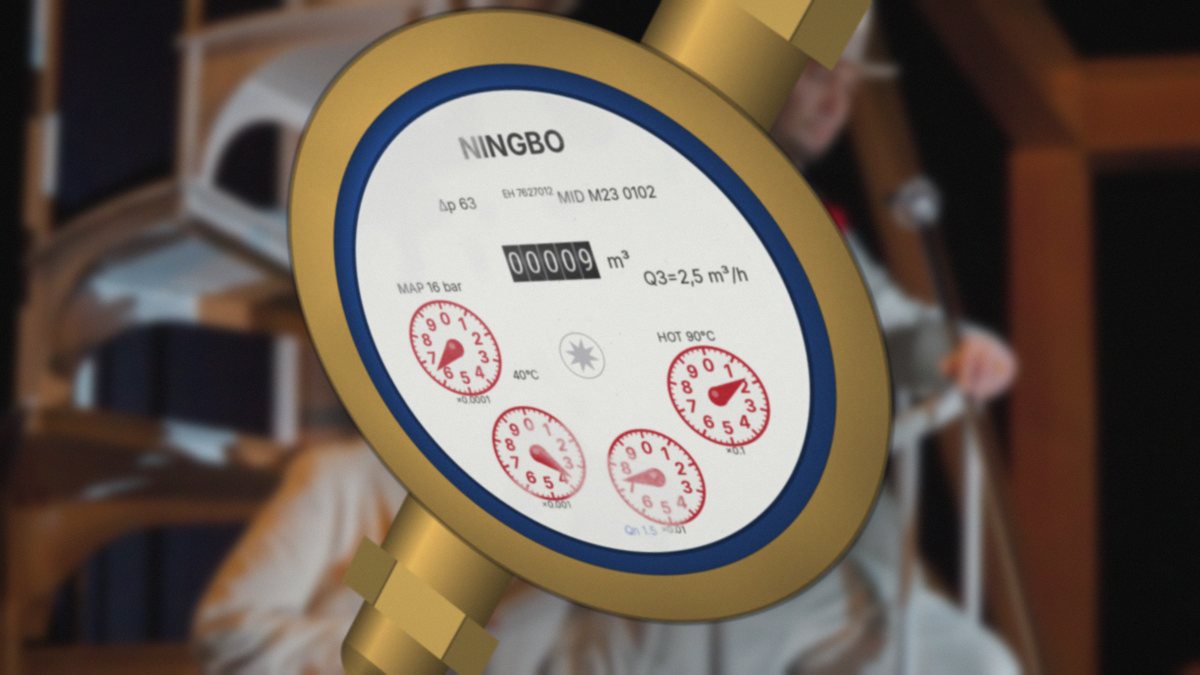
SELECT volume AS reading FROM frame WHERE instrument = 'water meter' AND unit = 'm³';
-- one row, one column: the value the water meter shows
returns 9.1736 m³
